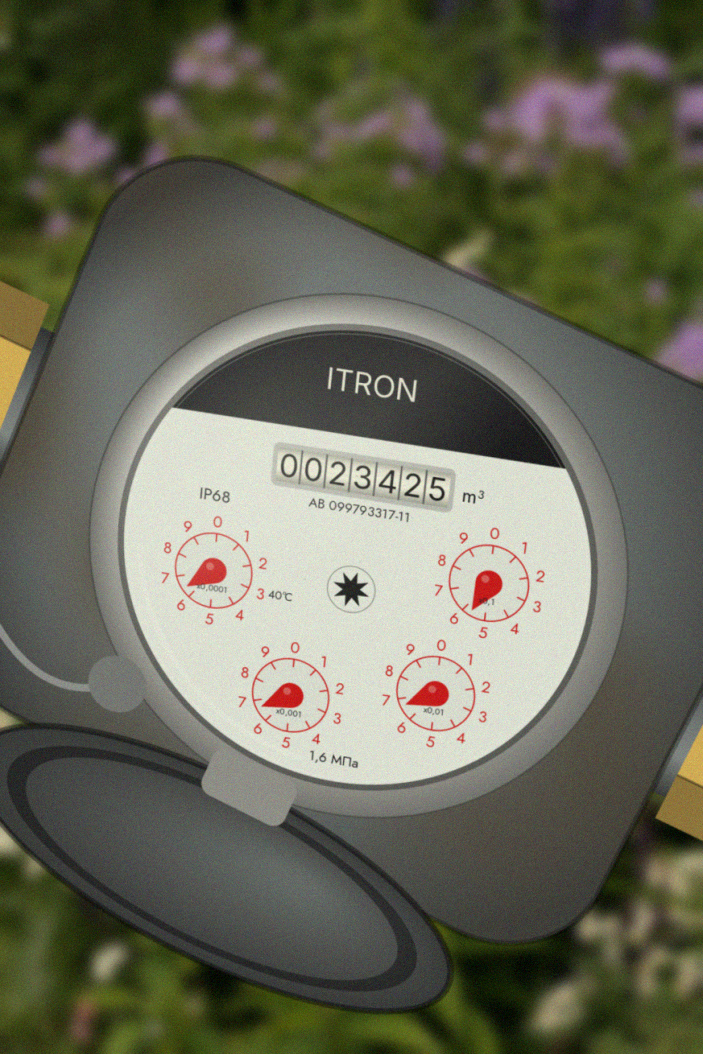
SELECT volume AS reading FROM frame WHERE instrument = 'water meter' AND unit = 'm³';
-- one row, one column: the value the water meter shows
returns 23425.5666 m³
